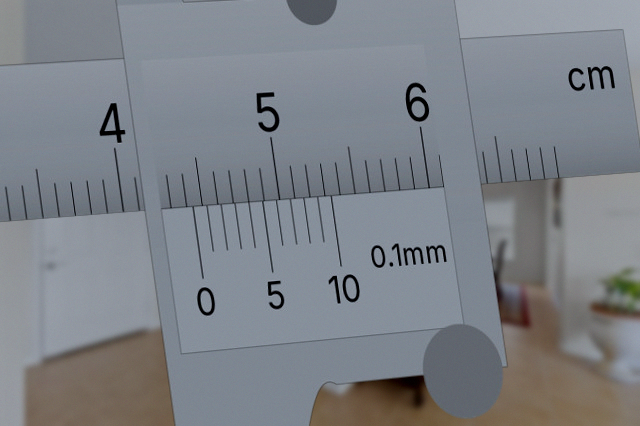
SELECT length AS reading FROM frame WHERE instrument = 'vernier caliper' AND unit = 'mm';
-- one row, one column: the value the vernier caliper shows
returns 44.4 mm
